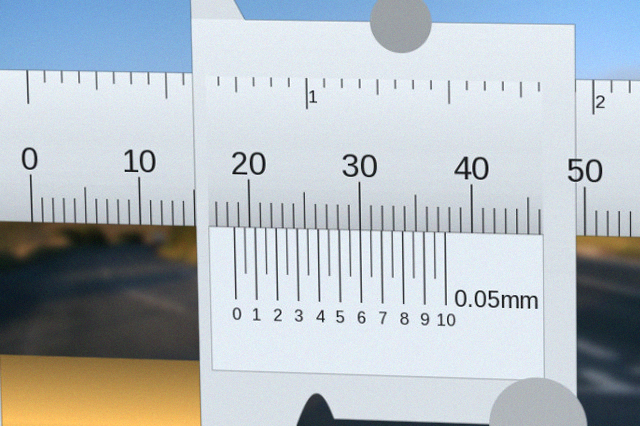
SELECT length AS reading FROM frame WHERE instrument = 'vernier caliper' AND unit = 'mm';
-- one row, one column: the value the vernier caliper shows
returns 18.6 mm
